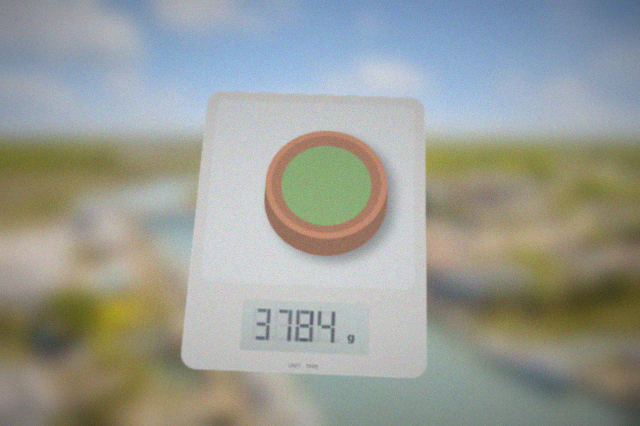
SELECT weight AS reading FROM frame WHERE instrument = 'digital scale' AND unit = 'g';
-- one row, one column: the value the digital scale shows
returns 3784 g
